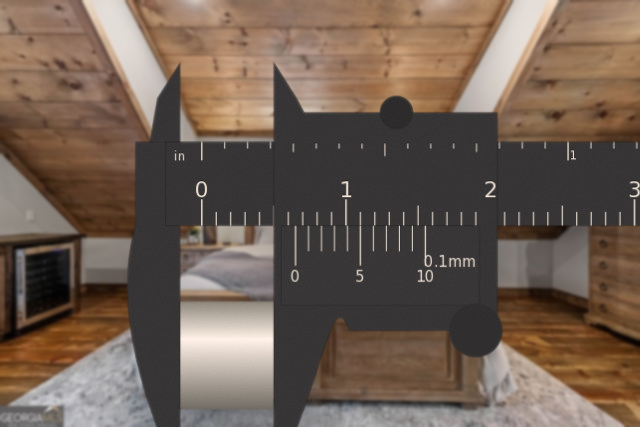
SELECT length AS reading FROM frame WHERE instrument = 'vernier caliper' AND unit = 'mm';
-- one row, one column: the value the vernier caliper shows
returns 6.5 mm
